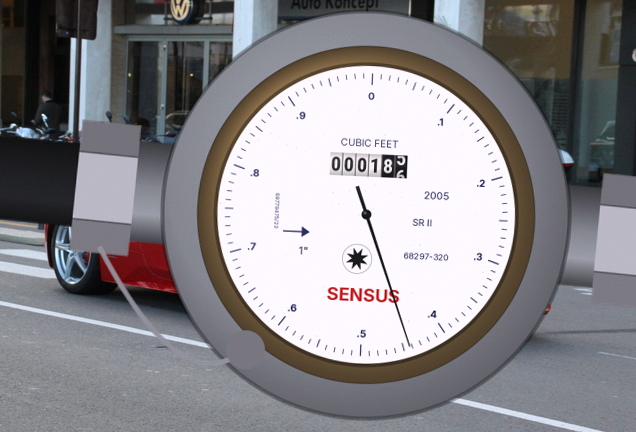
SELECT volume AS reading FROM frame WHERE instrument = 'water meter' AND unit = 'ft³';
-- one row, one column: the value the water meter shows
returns 185.44 ft³
